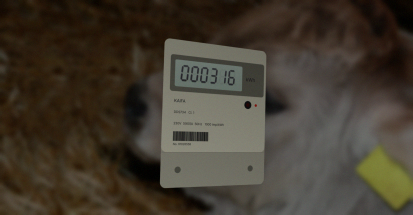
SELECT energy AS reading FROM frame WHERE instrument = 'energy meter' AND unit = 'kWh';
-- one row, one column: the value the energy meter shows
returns 316 kWh
